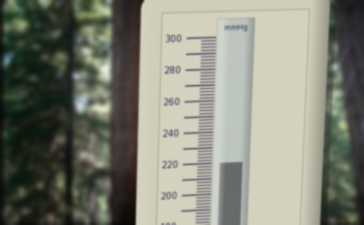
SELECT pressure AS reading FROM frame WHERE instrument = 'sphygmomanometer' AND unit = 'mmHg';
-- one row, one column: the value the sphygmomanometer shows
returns 220 mmHg
